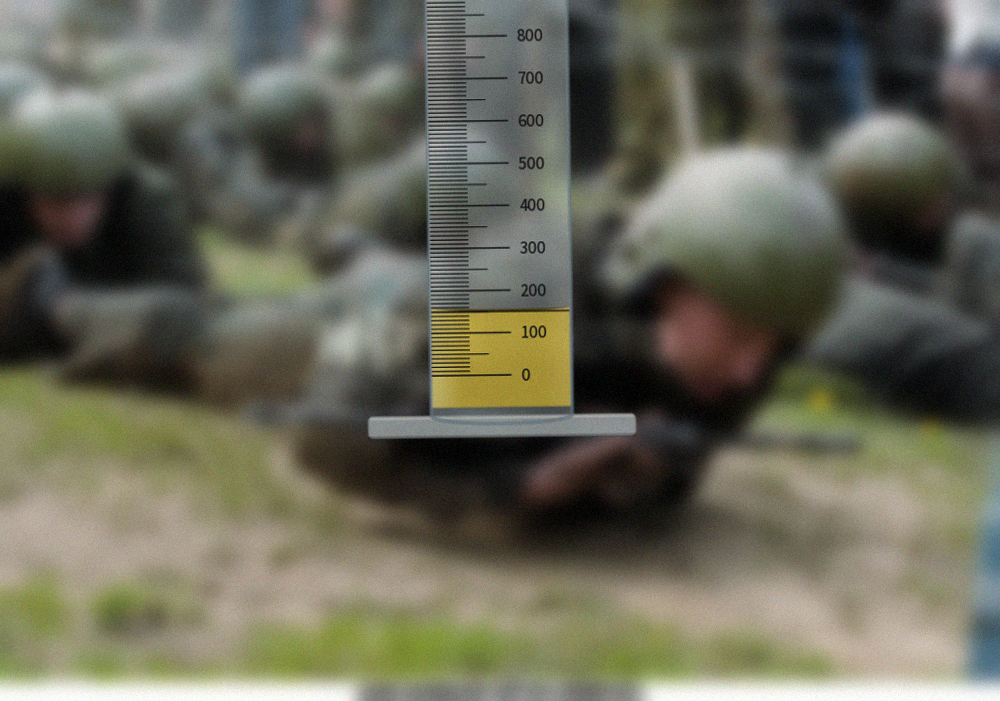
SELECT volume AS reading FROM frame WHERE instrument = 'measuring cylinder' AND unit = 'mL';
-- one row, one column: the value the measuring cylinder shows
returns 150 mL
